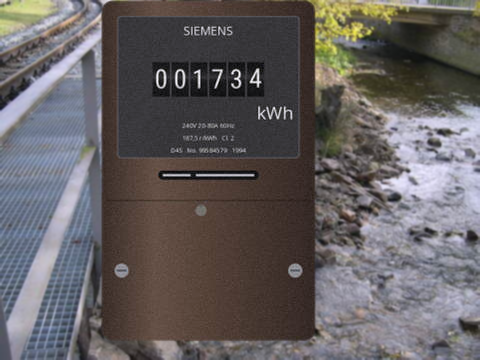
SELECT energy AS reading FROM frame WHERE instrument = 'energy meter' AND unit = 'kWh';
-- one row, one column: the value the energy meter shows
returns 1734 kWh
